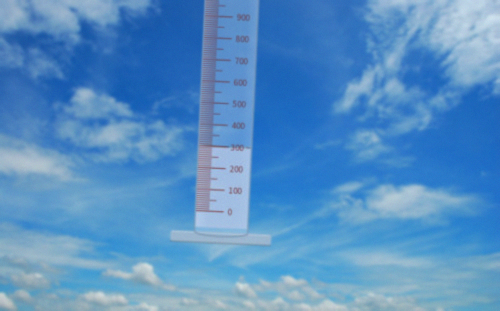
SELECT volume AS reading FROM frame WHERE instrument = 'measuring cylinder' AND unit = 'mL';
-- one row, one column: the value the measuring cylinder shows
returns 300 mL
